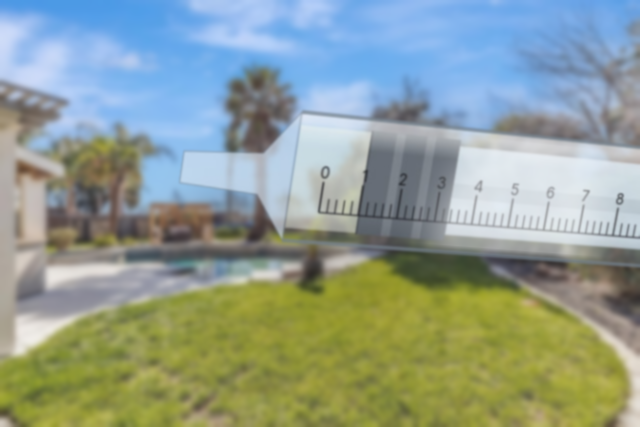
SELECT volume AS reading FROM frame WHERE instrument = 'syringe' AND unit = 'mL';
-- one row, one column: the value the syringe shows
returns 1 mL
